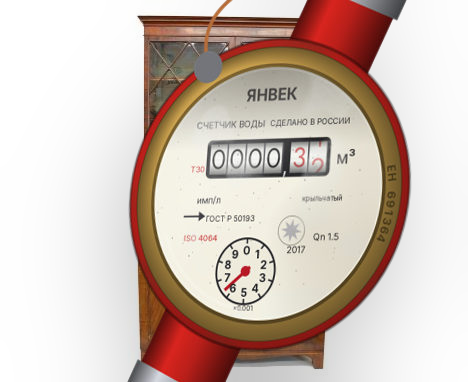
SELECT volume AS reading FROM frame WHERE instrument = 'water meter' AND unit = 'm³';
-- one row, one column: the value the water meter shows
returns 0.316 m³
